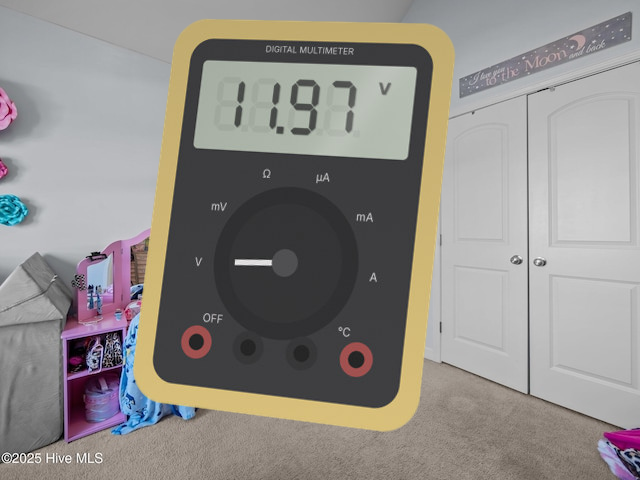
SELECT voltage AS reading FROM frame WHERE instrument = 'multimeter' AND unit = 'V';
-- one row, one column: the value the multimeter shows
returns 11.97 V
